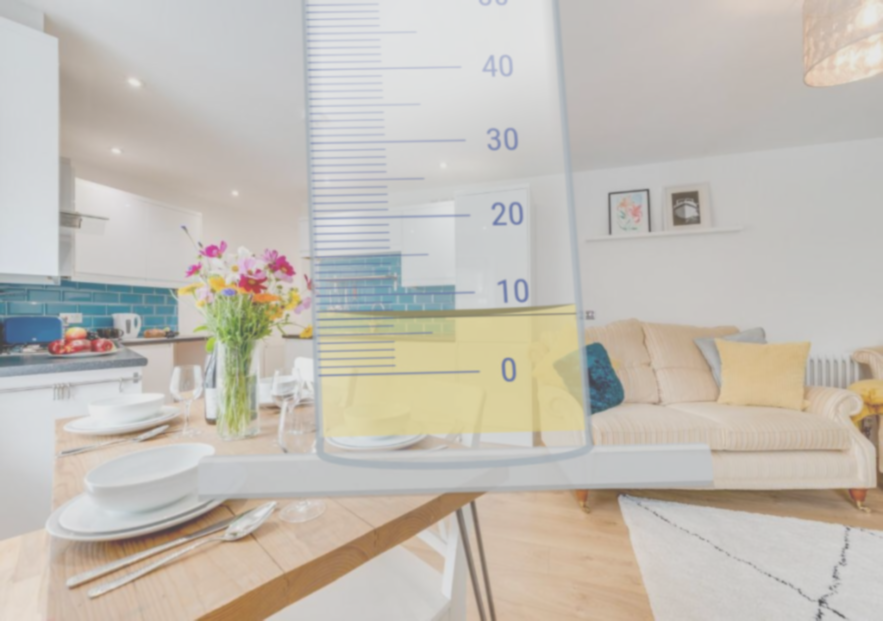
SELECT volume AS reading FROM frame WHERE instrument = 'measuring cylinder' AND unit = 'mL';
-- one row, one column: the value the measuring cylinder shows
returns 7 mL
